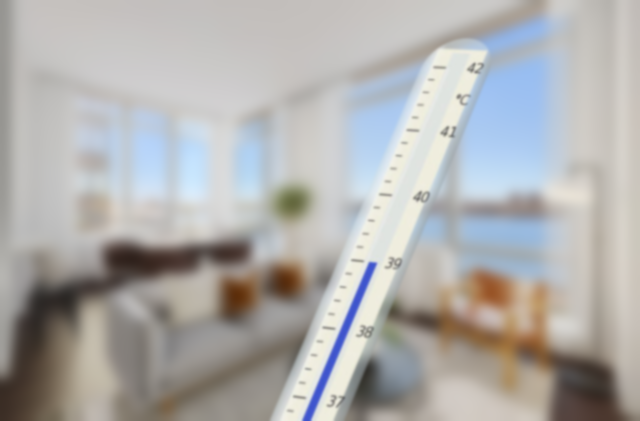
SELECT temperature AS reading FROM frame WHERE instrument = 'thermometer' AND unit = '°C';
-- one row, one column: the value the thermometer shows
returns 39 °C
